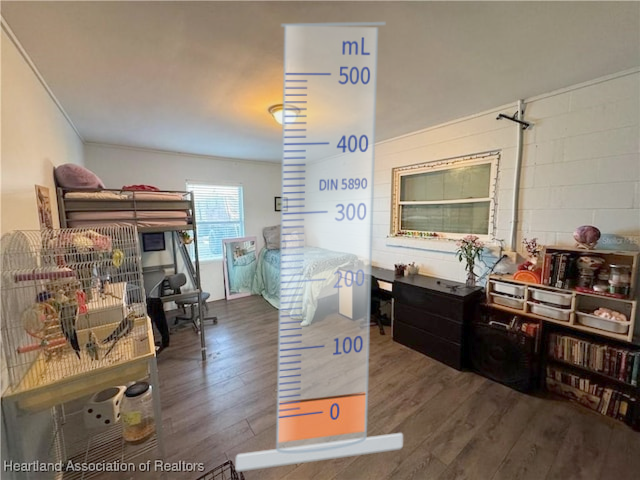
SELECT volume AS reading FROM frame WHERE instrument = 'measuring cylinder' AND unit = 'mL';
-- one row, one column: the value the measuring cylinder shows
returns 20 mL
